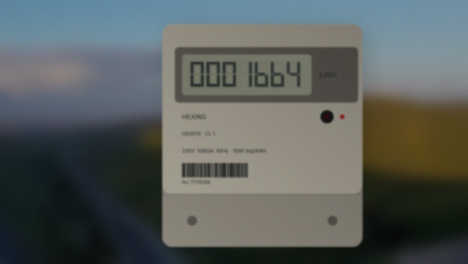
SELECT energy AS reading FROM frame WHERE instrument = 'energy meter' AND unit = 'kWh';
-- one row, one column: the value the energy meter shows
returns 1664 kWh
